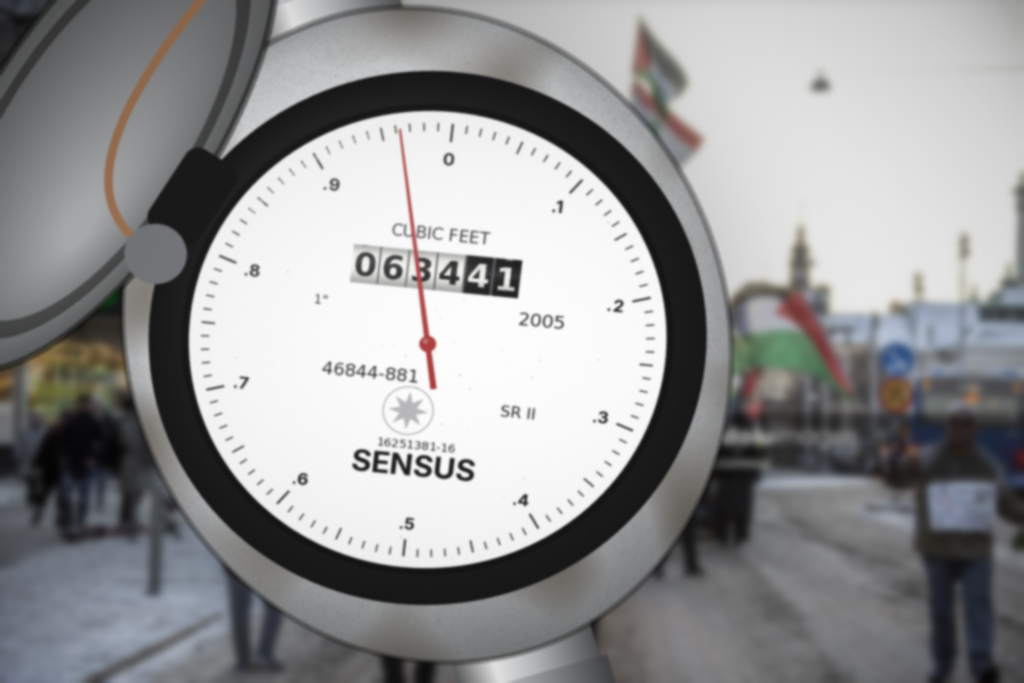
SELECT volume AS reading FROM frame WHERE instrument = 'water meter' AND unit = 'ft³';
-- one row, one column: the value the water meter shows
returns 63440.96 ft³
